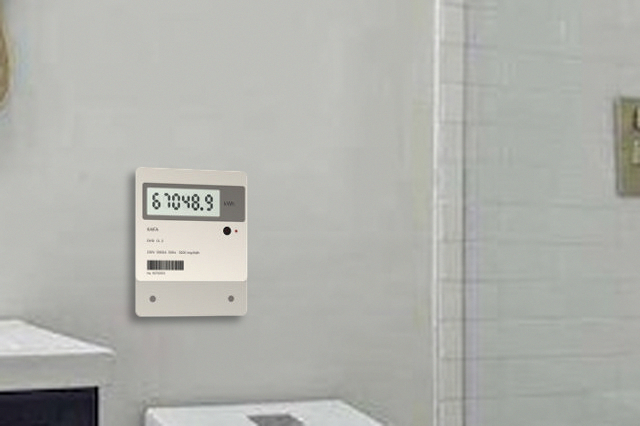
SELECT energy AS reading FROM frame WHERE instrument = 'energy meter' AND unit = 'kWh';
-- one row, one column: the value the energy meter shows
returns 67048.9 kWh
